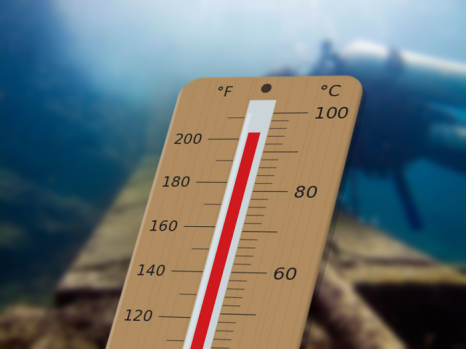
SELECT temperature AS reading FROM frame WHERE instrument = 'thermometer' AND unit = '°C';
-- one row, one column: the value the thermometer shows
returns 95 °C
